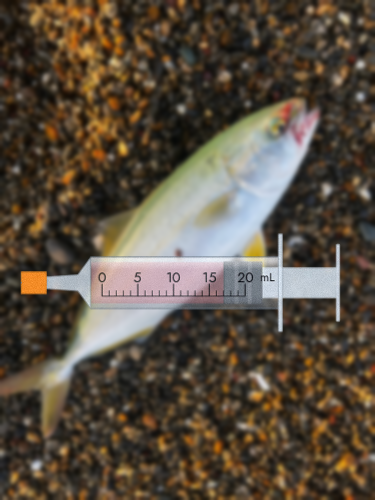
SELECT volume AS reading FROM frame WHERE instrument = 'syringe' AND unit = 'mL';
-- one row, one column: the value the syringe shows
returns 17 mL
